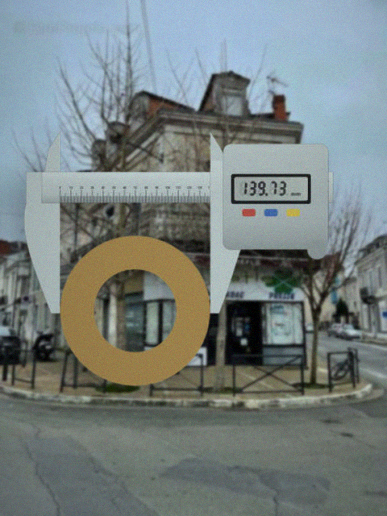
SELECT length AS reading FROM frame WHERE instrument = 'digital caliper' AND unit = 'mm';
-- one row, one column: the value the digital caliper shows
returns 139.73 mm
